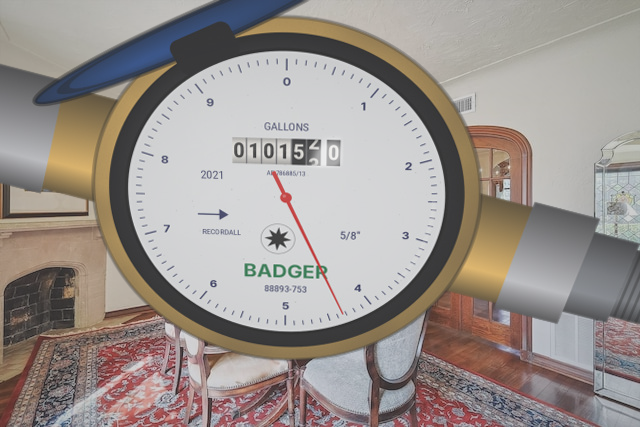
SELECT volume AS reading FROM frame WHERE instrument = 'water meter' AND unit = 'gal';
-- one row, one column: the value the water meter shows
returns 101524.3 gal
